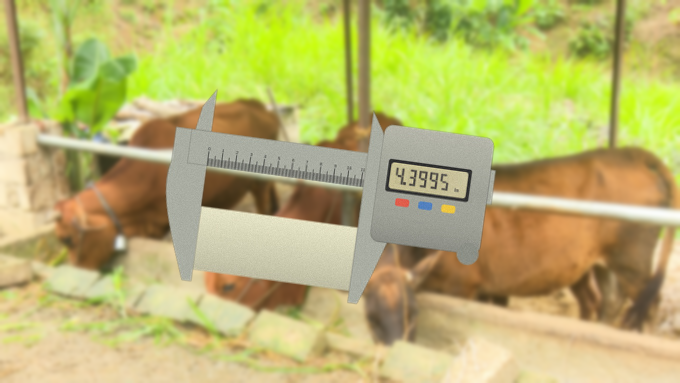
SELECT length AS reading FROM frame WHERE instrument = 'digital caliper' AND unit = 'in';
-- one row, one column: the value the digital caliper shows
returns 4.3995 in
